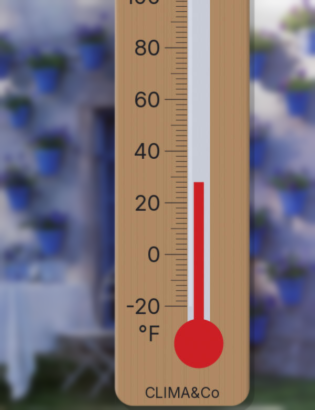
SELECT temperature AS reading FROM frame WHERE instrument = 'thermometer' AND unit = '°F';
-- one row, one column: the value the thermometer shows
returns 28 °F
